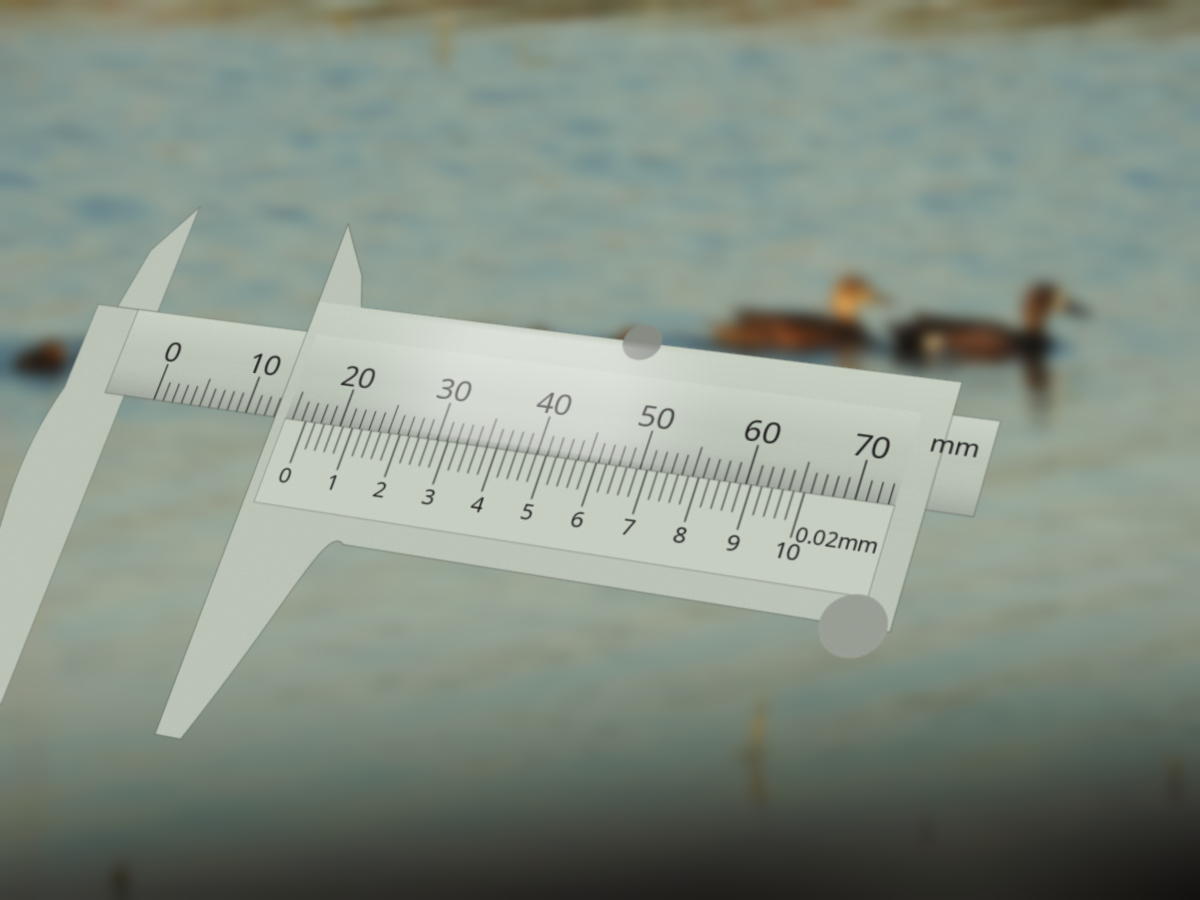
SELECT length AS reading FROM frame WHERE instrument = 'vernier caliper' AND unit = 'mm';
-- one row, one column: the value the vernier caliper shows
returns 16.4 mm
